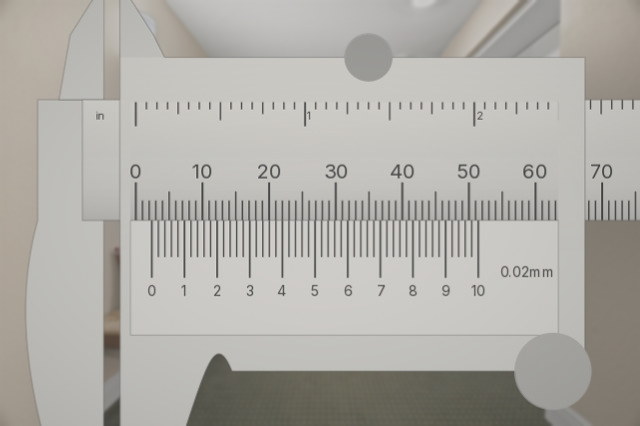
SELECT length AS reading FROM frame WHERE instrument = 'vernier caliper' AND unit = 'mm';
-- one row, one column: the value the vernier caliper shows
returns 2.4 mm
